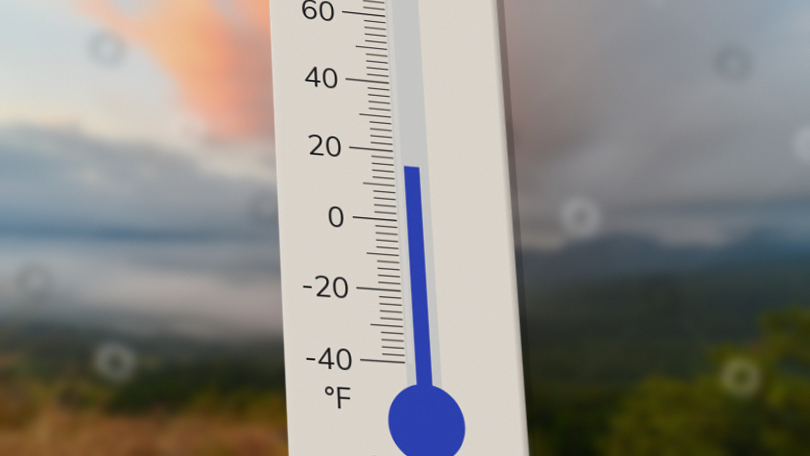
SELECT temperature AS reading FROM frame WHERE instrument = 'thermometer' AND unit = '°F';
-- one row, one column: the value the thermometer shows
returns 16 °F
